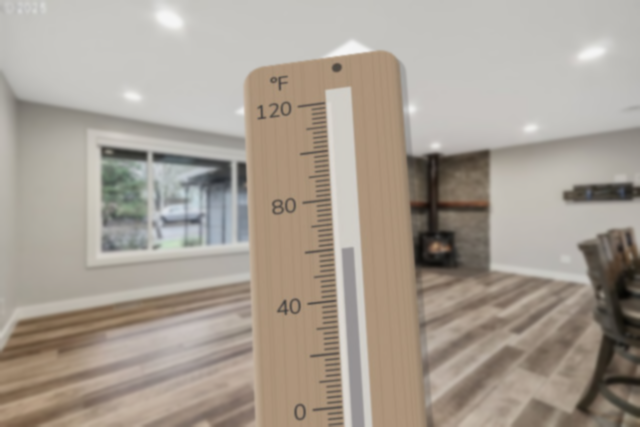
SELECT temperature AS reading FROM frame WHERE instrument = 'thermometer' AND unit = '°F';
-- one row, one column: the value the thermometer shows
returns 60 °F
